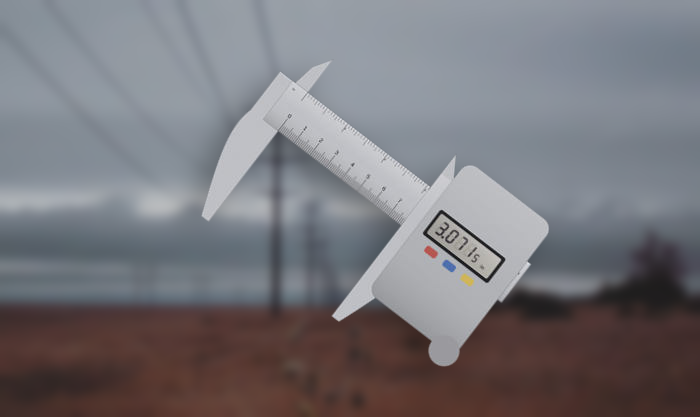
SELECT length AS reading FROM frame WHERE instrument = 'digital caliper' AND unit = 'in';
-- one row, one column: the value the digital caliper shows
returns 3.0715 in
